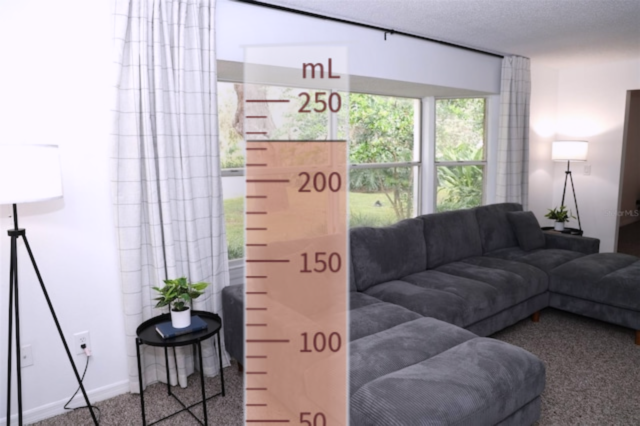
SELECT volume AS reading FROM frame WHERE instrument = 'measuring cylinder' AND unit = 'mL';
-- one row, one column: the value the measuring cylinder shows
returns 225 mL
